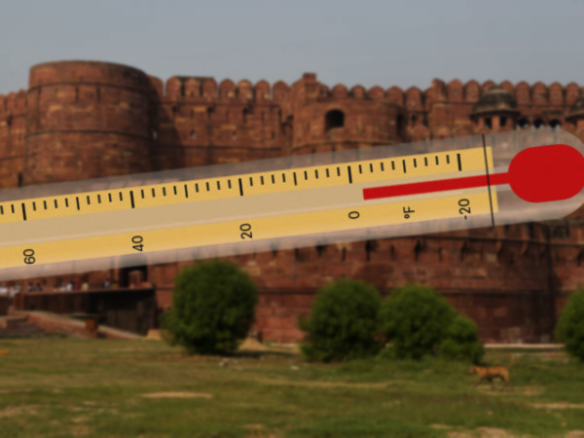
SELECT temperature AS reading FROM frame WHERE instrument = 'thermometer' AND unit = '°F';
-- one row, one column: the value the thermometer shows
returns -2 °F
